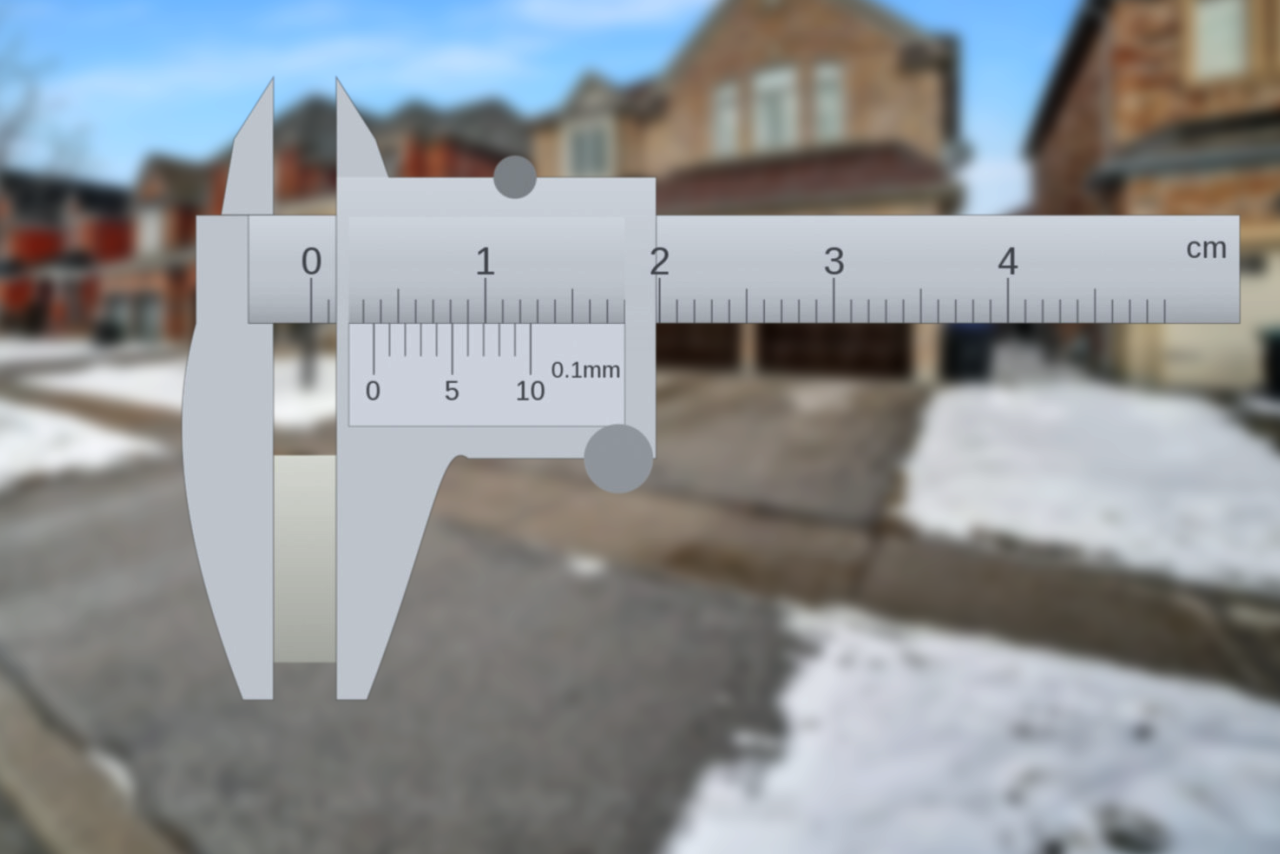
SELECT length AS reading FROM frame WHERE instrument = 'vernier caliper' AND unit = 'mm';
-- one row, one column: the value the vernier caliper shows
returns 3.6 mm
